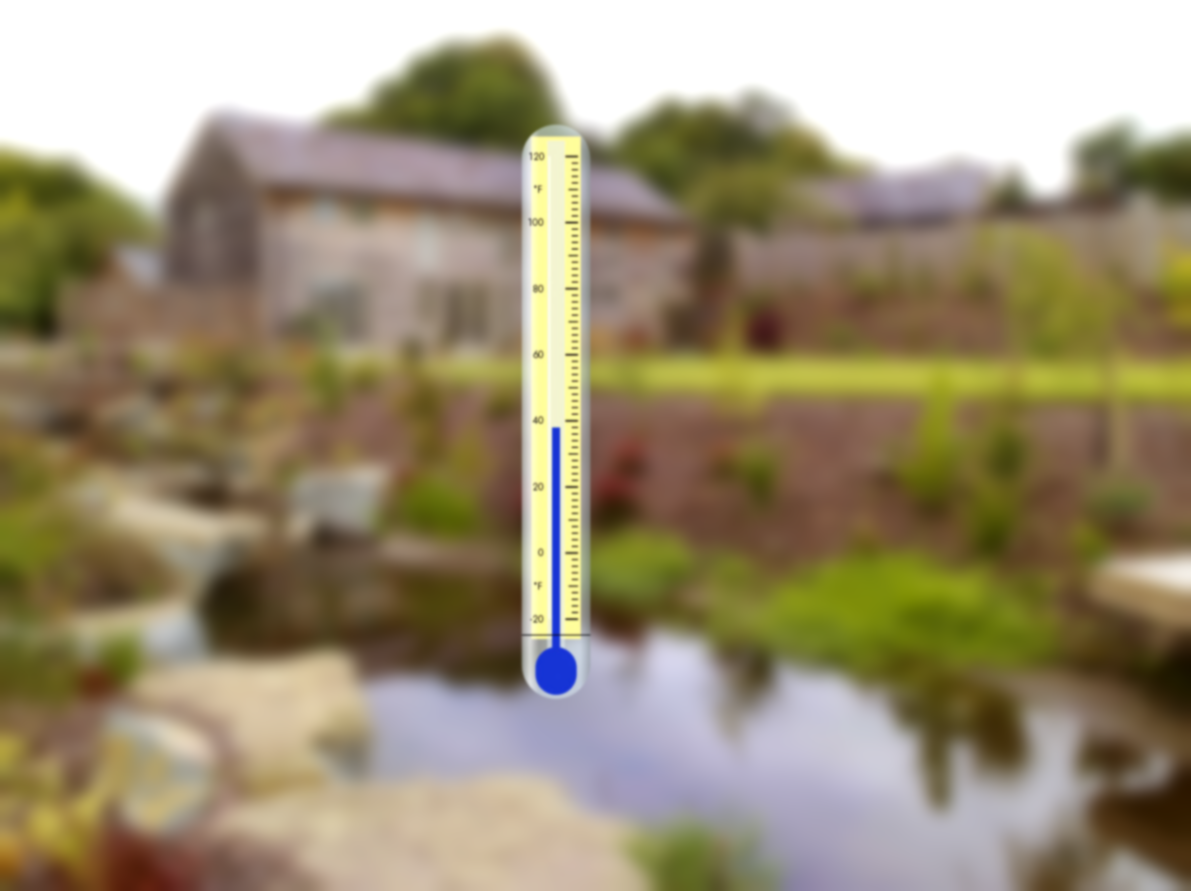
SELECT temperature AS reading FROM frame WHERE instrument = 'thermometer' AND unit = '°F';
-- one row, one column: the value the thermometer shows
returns 38 °F
